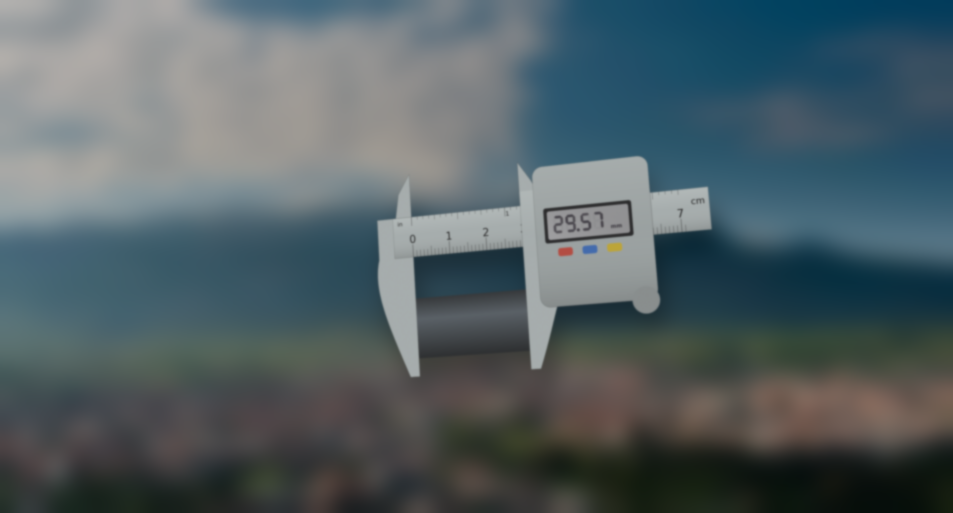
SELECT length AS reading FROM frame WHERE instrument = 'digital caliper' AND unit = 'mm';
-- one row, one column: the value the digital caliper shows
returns 29.57 mm
